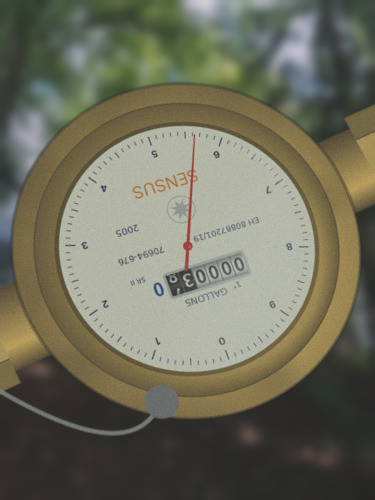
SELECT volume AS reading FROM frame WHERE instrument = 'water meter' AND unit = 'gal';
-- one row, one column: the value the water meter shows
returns 375.6 gal
